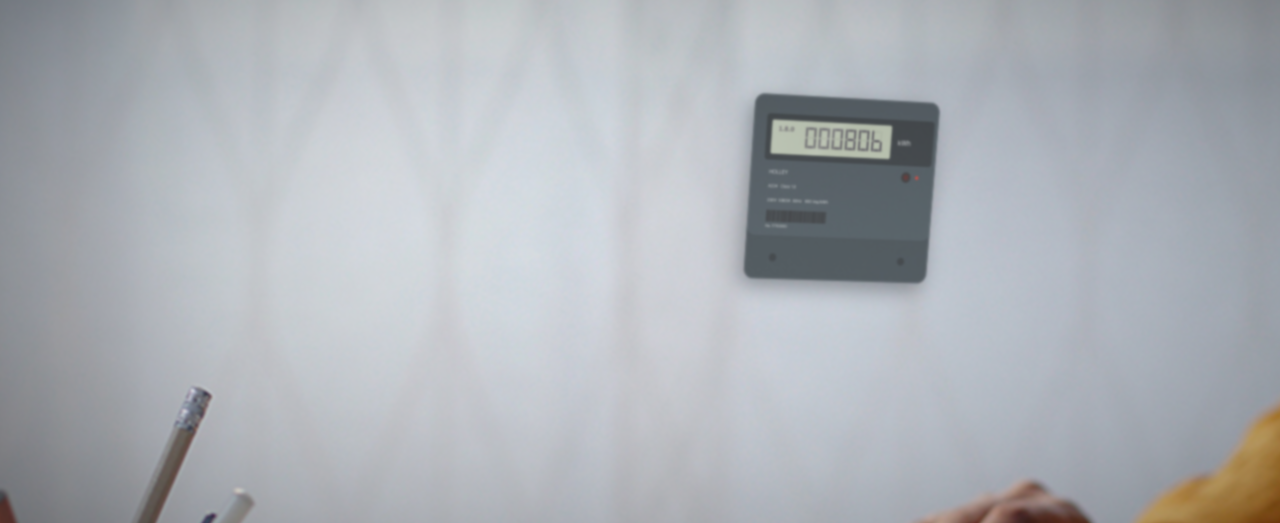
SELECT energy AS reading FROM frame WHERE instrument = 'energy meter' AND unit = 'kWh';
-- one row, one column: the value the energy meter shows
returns 806 kWh
